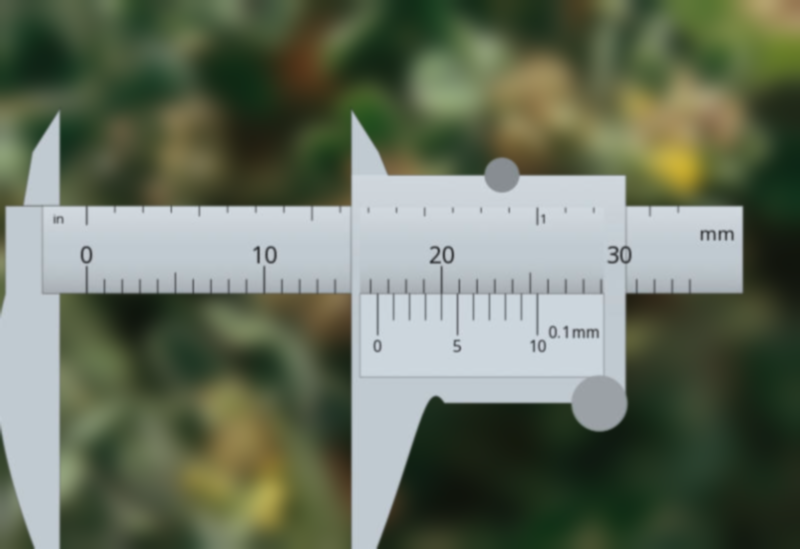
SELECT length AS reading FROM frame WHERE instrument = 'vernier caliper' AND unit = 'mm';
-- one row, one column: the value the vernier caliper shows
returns 16.4 mm
